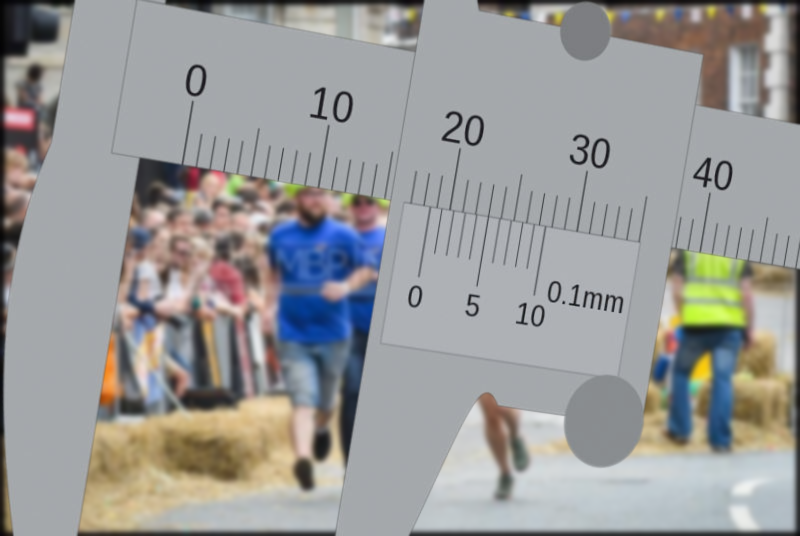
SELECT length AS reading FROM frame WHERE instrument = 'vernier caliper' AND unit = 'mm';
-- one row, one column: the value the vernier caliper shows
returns 18.5 mm
